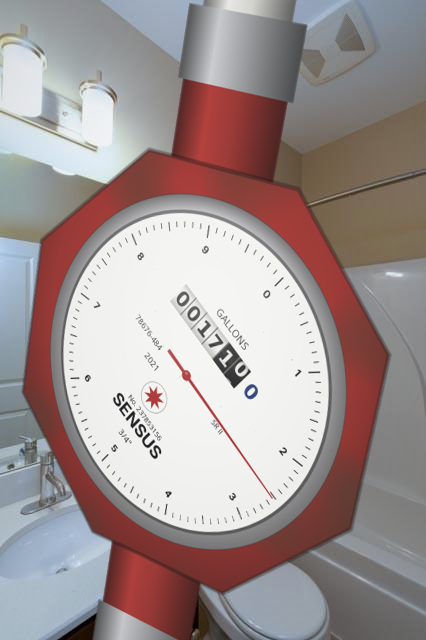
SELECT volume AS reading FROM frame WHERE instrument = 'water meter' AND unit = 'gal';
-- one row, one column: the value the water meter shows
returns 17102.5 gal
